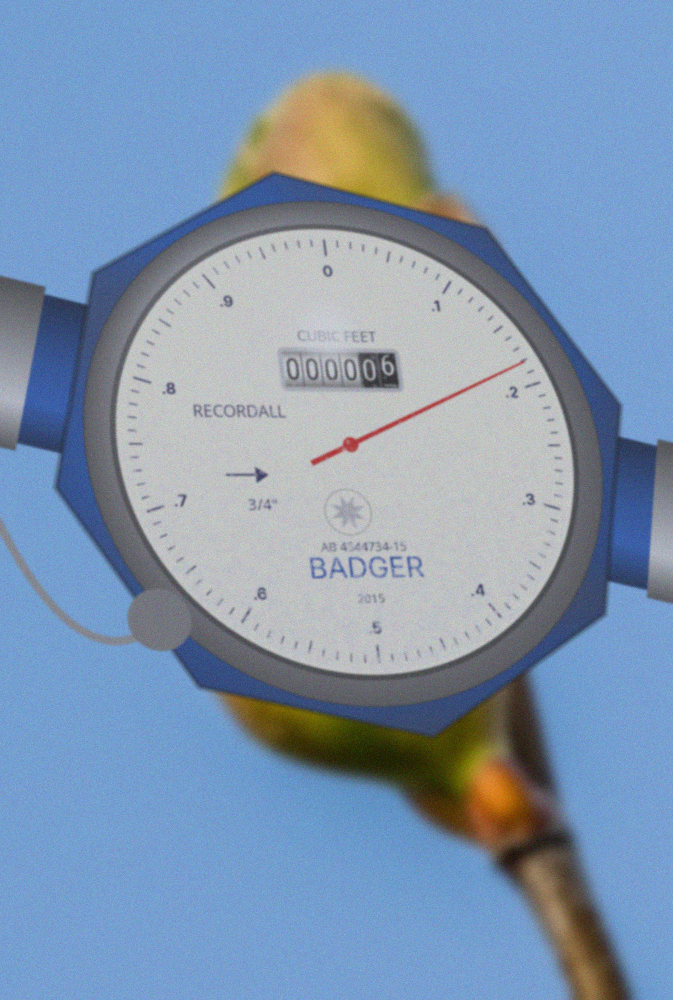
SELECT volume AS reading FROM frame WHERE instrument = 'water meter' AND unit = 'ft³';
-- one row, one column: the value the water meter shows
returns 6.18 ft³
